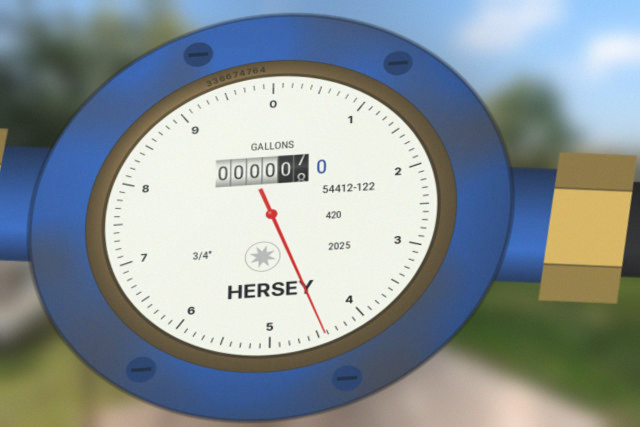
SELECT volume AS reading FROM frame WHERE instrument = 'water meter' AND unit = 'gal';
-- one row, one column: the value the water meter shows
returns 74.4 gal
